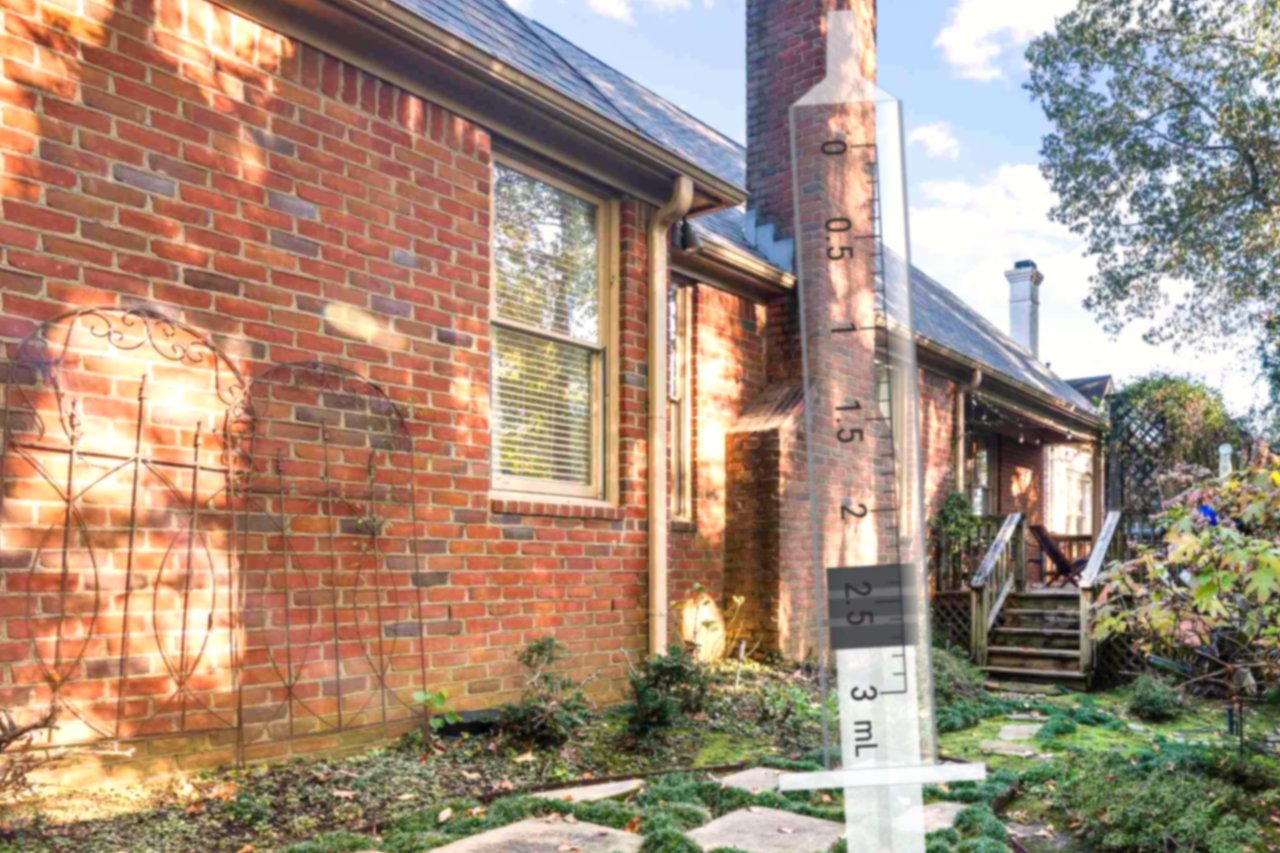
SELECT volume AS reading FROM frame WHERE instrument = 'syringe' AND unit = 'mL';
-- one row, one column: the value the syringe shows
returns 2.3 mL
